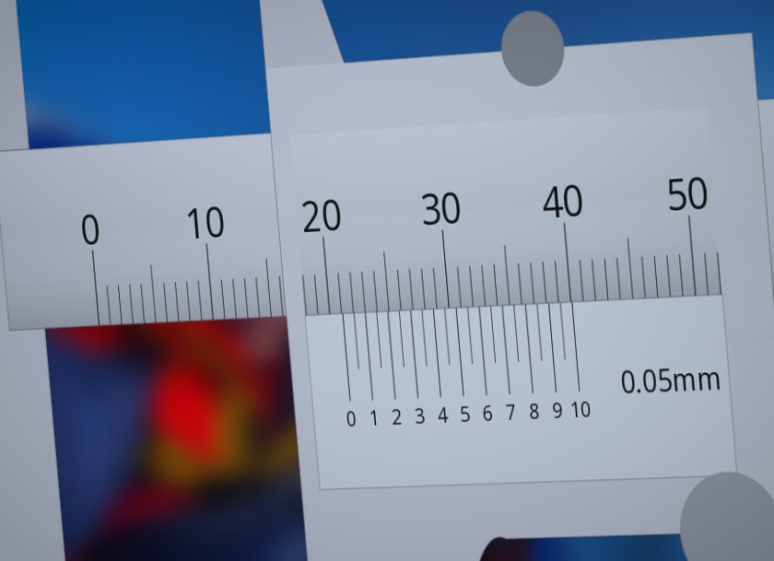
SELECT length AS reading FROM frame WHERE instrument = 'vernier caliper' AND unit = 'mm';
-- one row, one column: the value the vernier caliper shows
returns 21.1 mm
